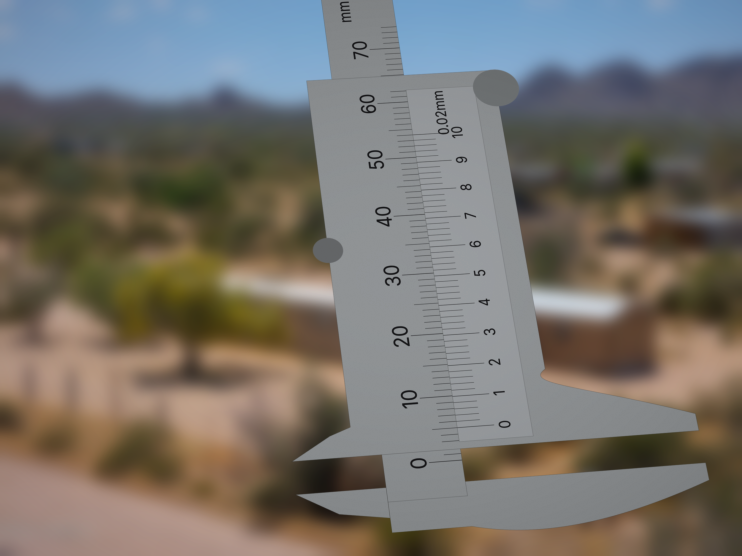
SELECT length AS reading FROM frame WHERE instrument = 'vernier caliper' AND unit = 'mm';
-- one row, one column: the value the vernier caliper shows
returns 5.0 mm
